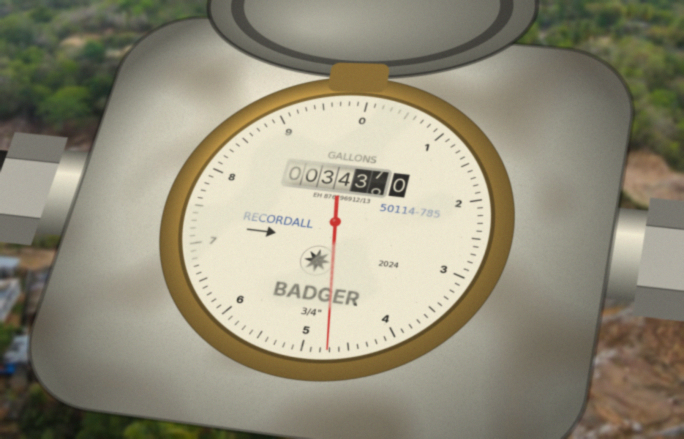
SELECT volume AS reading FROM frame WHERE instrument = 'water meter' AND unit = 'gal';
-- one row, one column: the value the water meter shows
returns 34374.7 gal
